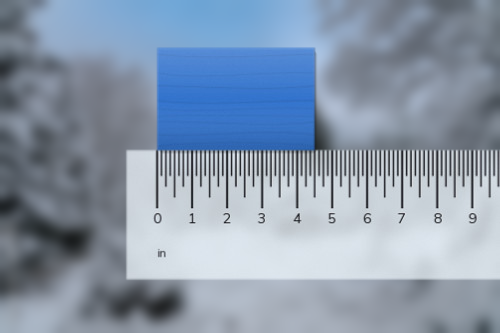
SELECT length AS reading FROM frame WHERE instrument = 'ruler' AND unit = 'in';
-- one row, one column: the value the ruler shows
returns 4.5 in
